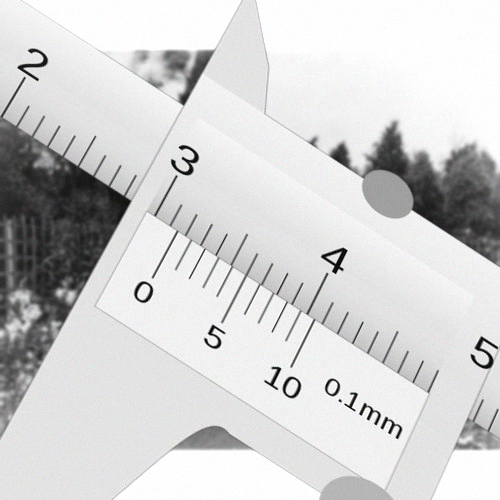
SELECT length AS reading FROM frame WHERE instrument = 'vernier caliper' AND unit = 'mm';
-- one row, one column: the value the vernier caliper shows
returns 31.5 mm
